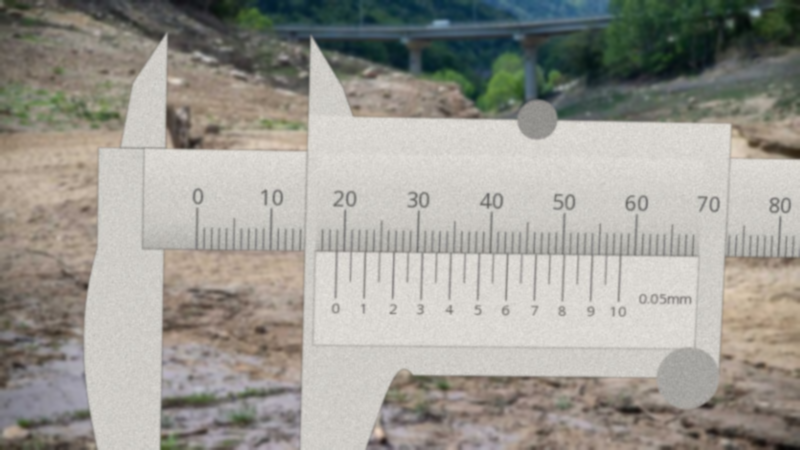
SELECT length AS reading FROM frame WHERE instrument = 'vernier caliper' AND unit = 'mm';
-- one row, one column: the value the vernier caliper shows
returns 19.0 mm
